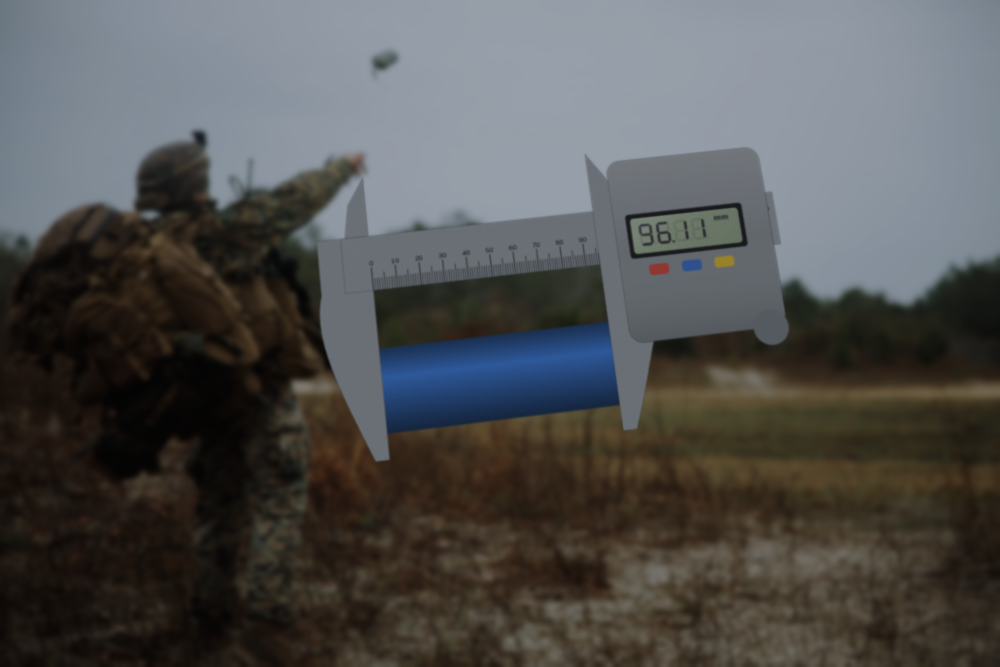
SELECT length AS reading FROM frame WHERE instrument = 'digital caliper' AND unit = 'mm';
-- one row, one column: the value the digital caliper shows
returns 96.11 mm
